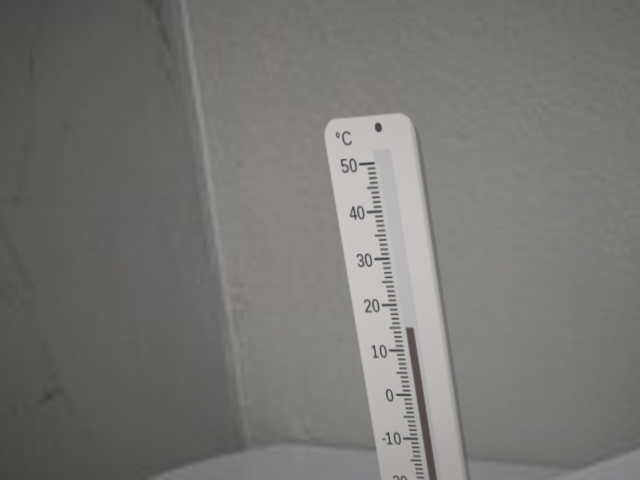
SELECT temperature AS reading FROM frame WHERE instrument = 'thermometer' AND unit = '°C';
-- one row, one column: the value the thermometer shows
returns 15 °C
